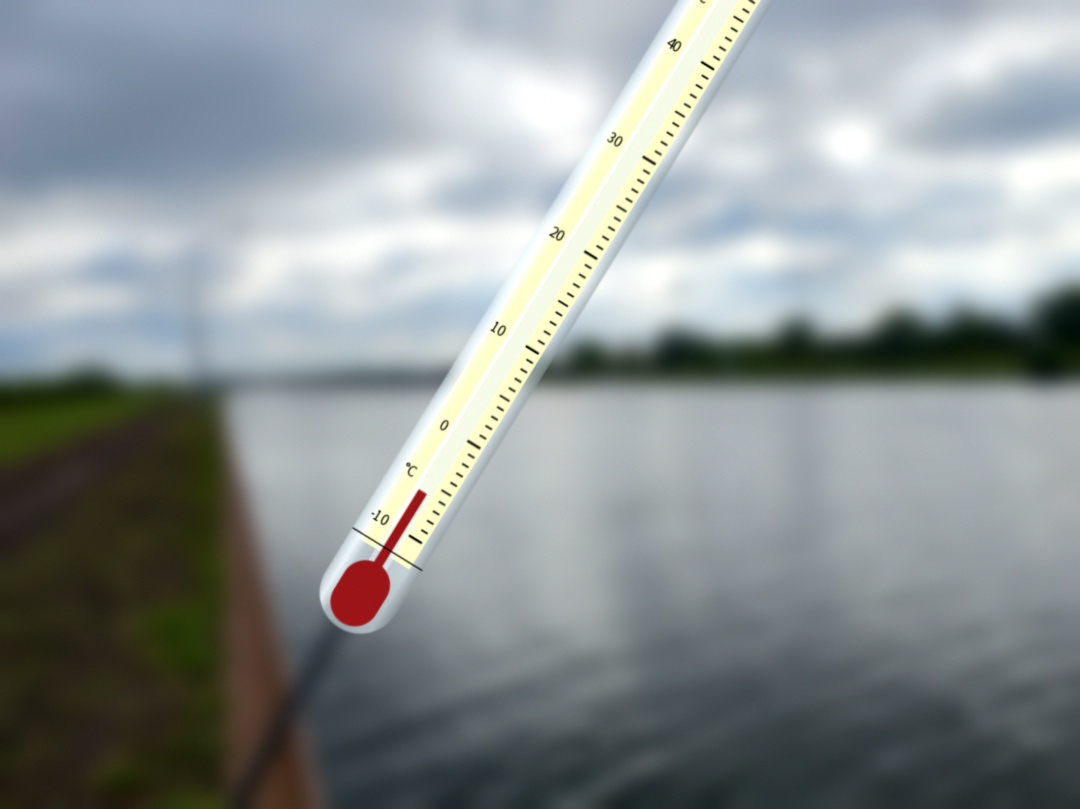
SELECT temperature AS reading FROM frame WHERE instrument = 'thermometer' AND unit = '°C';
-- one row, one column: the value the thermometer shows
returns -6 °C
